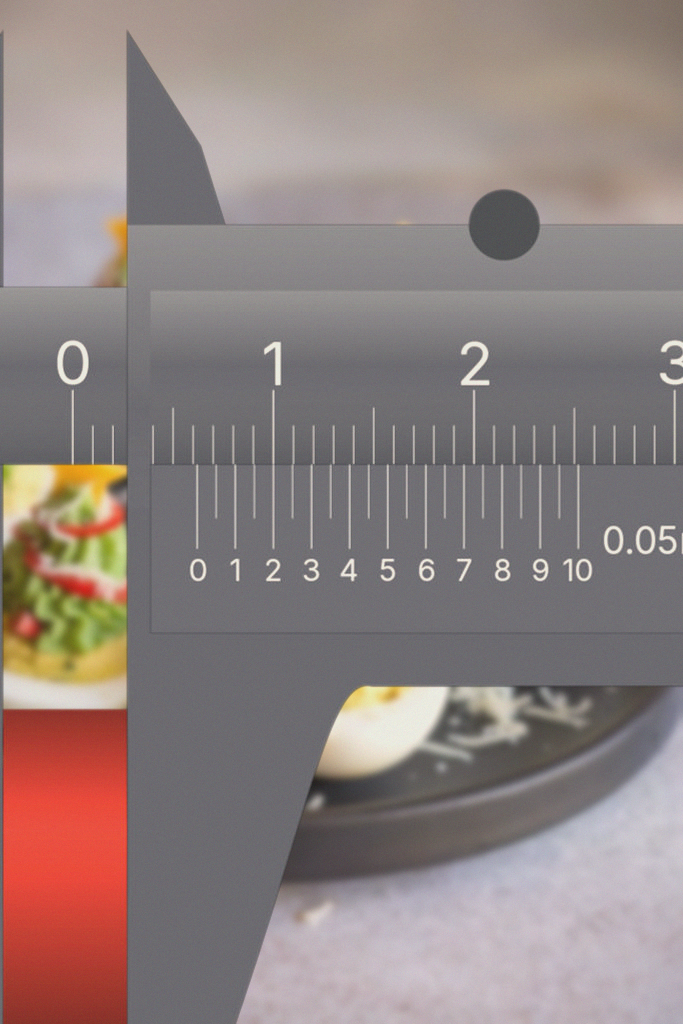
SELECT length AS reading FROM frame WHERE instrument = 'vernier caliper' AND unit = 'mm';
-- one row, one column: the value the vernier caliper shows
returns 6.2 mm
